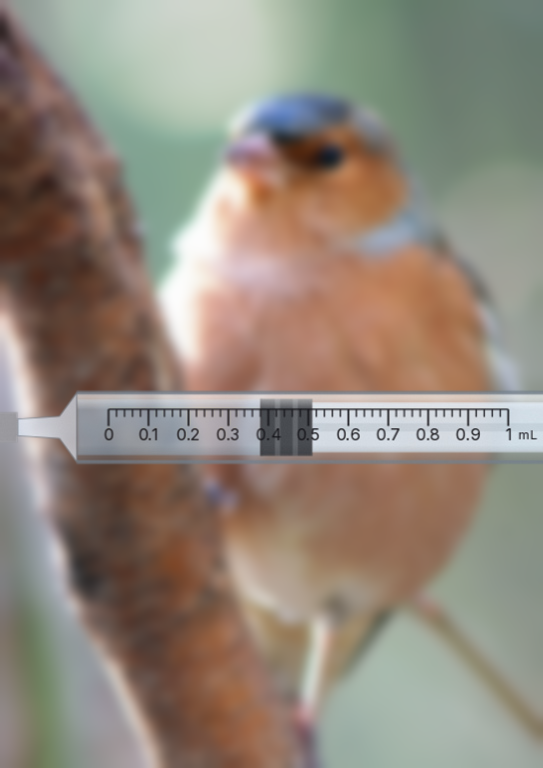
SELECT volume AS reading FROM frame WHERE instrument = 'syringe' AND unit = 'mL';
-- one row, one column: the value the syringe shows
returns 0.38 mL
